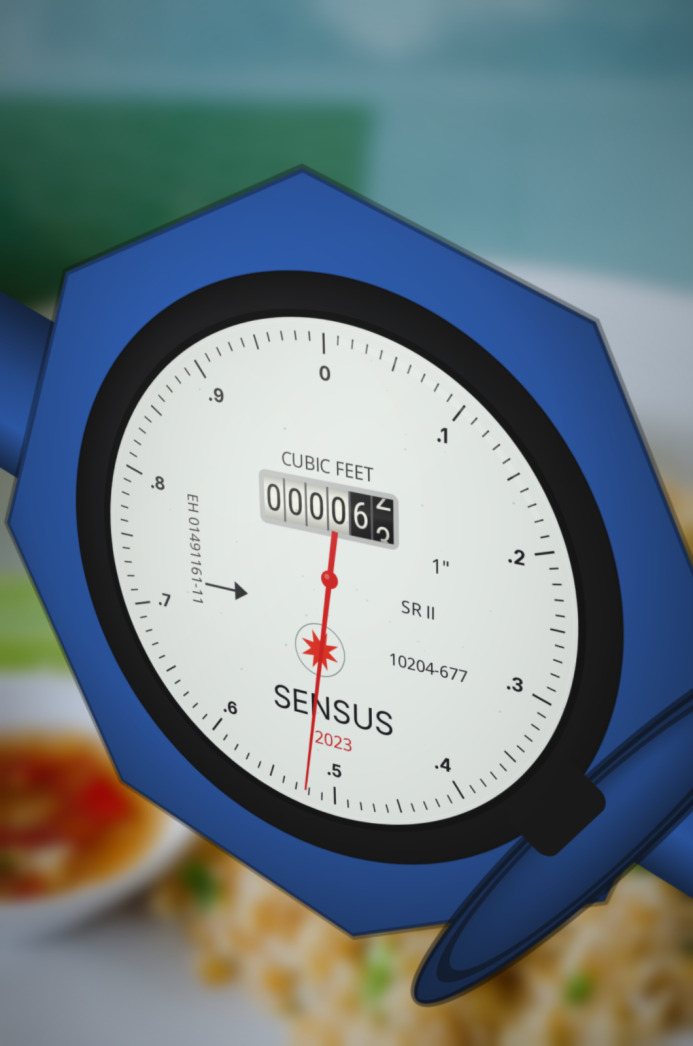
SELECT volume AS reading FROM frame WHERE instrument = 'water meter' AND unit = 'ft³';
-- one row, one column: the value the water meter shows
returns 62.52 ft³
